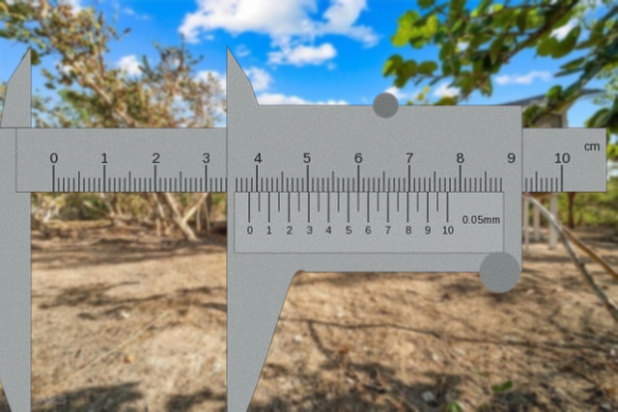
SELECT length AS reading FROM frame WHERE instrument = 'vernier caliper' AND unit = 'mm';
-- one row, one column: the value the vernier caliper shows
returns 38.5 mm
